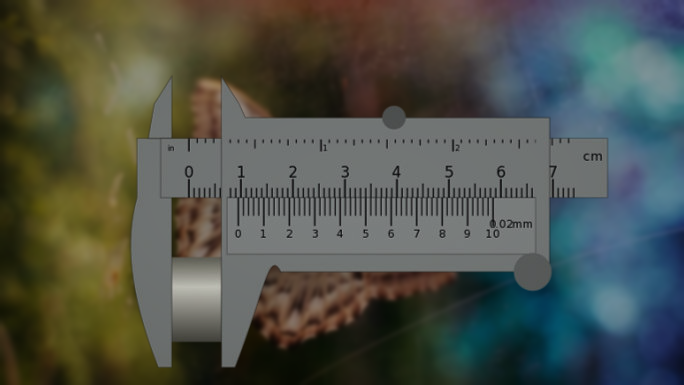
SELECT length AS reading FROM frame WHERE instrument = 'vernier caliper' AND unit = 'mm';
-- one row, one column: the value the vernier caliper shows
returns 9.5 mm
